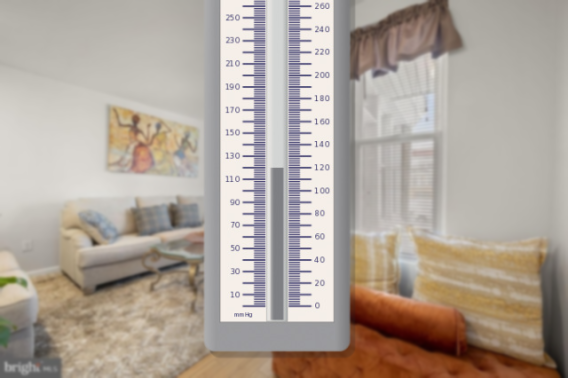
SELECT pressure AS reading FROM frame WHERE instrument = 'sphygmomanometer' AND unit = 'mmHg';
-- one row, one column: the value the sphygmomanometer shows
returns 120 mmHg
